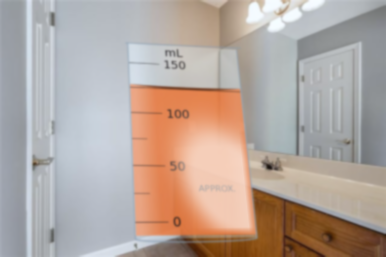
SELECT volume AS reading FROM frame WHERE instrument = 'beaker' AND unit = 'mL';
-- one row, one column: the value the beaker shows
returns 125 mL
